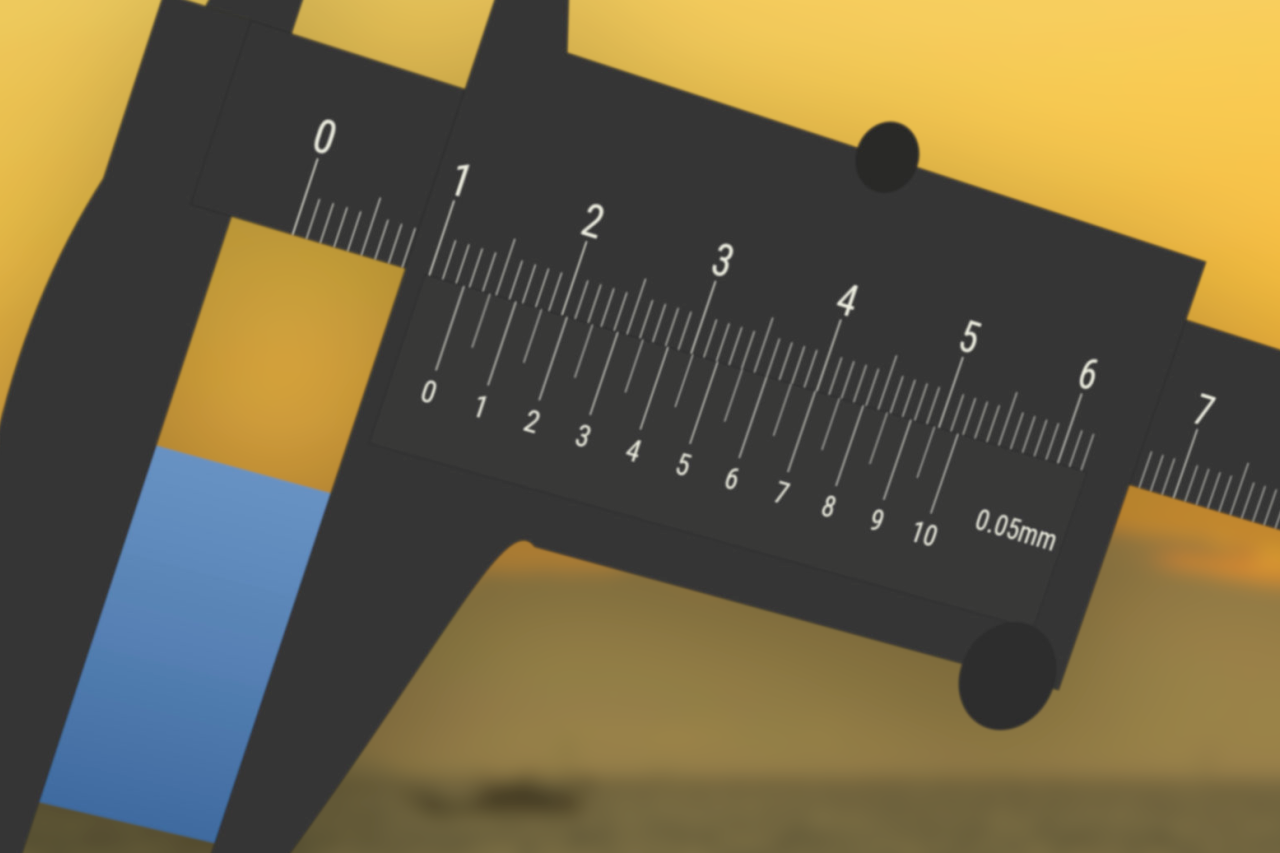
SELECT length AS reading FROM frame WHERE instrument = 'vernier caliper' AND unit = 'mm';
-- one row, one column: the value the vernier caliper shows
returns 12.6 mm
